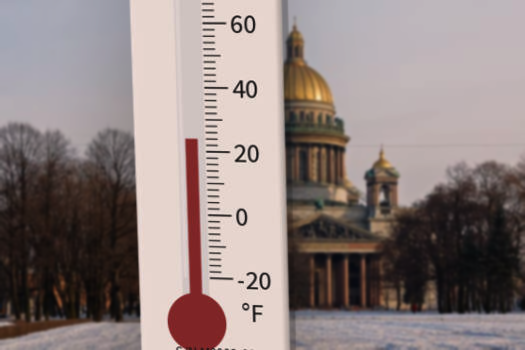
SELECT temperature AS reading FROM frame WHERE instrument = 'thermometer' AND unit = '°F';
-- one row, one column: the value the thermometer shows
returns 24 °F
